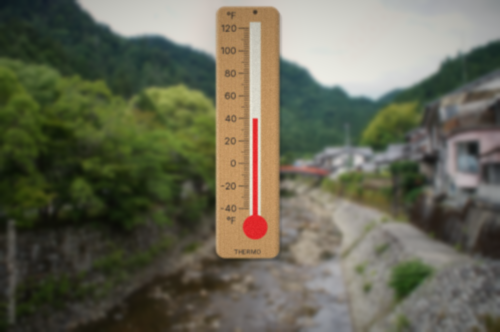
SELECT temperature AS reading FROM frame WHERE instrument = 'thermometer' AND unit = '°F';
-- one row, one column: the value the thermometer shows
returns 40 °F
